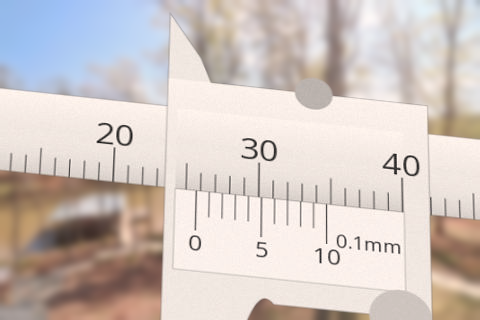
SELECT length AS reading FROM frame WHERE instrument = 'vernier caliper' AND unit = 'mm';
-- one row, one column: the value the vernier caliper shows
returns 25.7 mm
